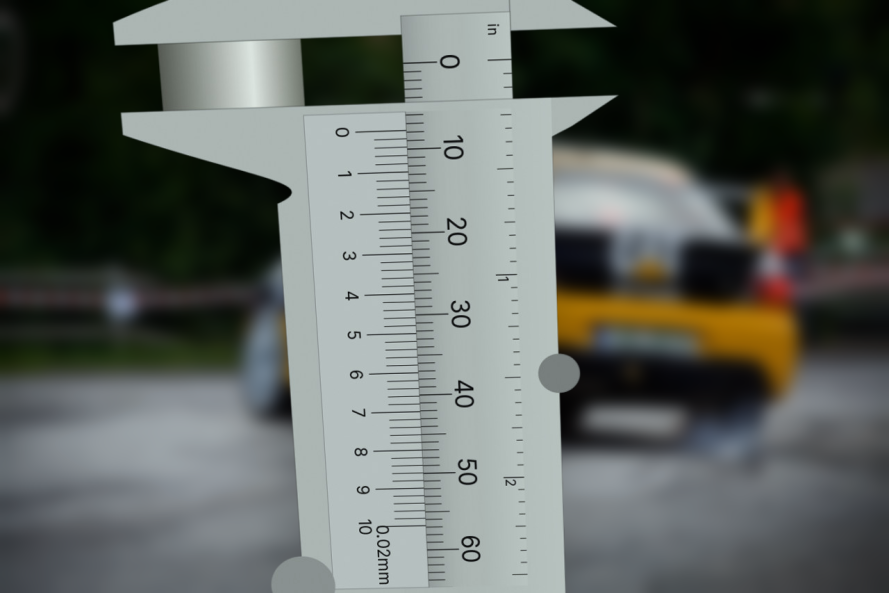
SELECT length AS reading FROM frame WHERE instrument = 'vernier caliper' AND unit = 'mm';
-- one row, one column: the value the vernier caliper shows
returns 7.8 mm
